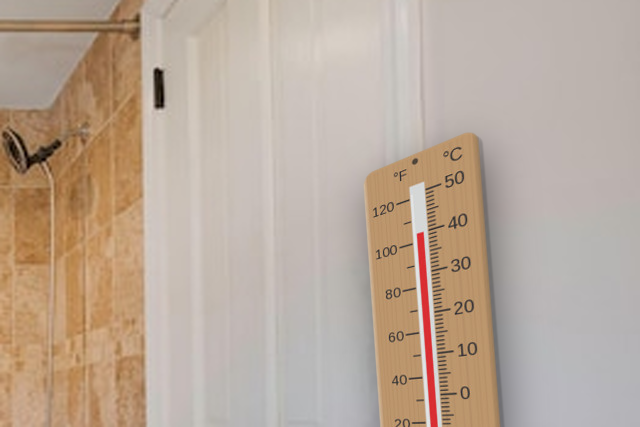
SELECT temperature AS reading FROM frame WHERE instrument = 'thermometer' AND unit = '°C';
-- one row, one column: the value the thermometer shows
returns 40 °C
